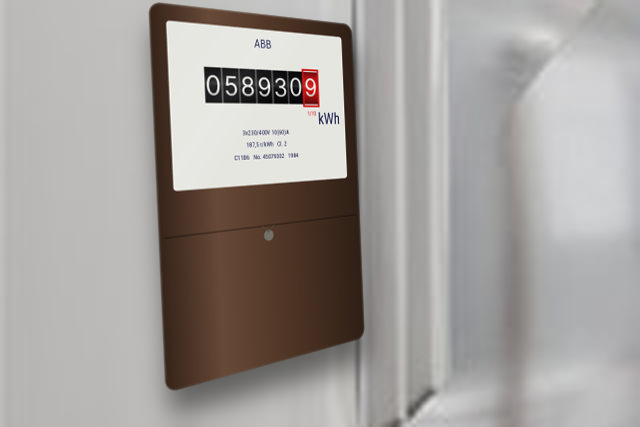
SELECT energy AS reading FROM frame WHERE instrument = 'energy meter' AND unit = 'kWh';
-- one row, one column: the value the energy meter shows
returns 58930.9 kWh
